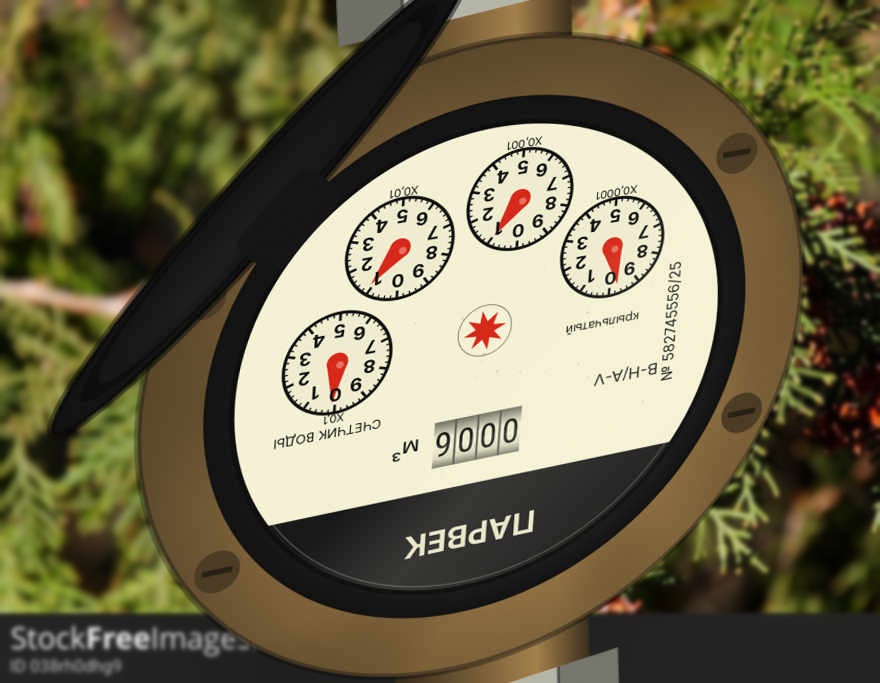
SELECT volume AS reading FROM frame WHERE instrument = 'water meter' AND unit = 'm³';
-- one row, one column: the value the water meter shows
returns 6.0109 m³
